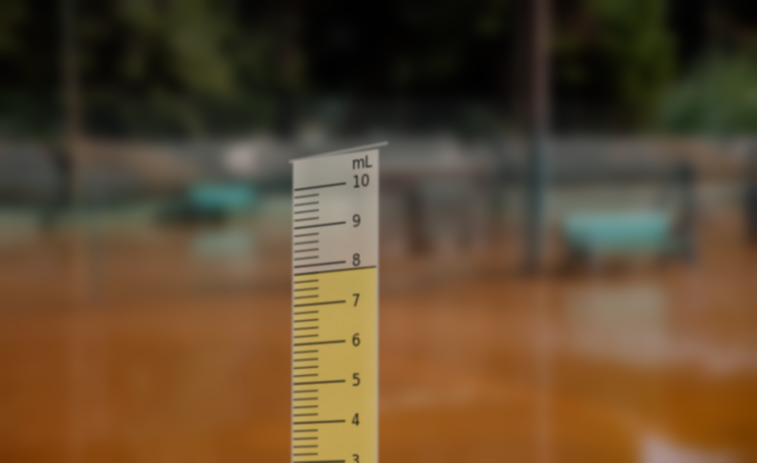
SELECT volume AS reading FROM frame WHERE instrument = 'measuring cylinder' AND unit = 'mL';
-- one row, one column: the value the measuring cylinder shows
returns 7.8 mL
